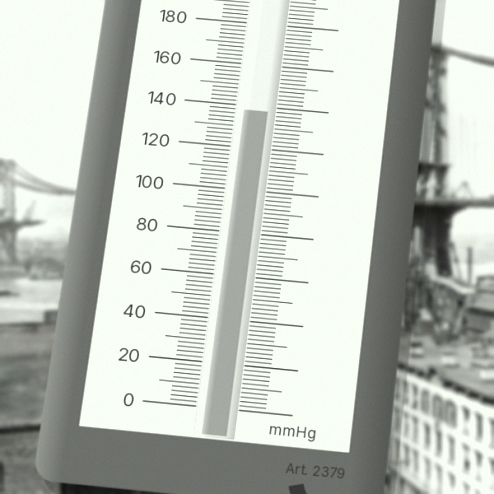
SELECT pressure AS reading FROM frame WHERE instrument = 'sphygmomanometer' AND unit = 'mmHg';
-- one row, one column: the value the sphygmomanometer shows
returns 138 mmHg
